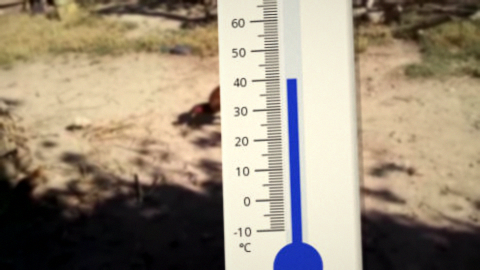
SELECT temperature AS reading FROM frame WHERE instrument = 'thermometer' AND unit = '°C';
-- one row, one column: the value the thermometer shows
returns 40 °C
